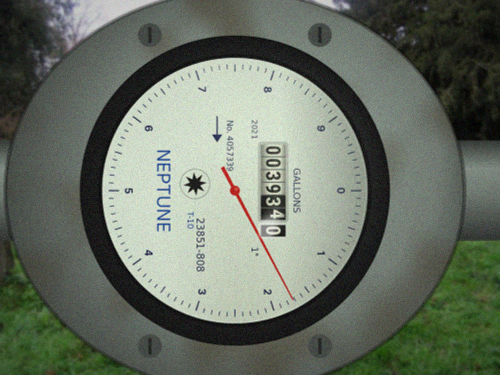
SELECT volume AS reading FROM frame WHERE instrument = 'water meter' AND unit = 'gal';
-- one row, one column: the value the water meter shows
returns 39341.7 gal
